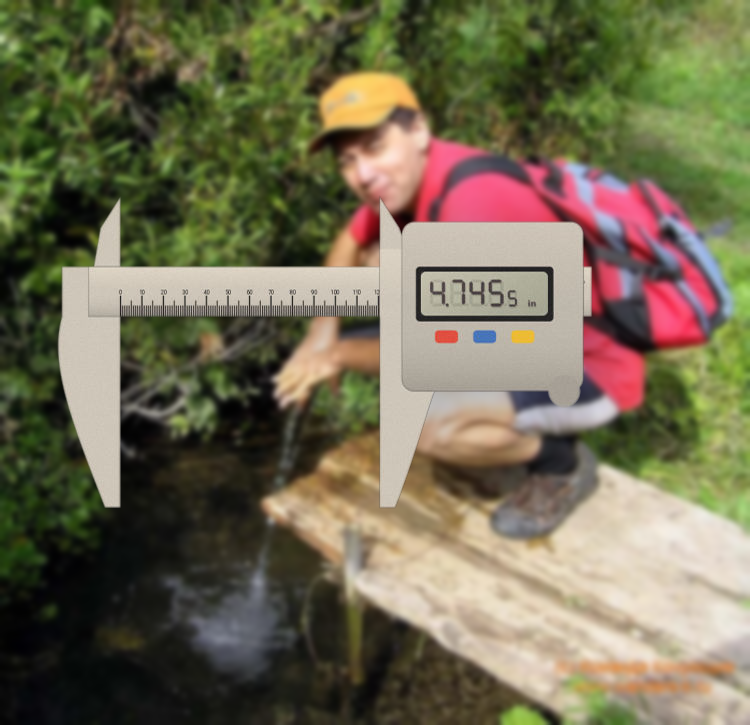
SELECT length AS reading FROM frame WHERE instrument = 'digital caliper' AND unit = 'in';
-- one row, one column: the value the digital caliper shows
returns 4.7455 in
